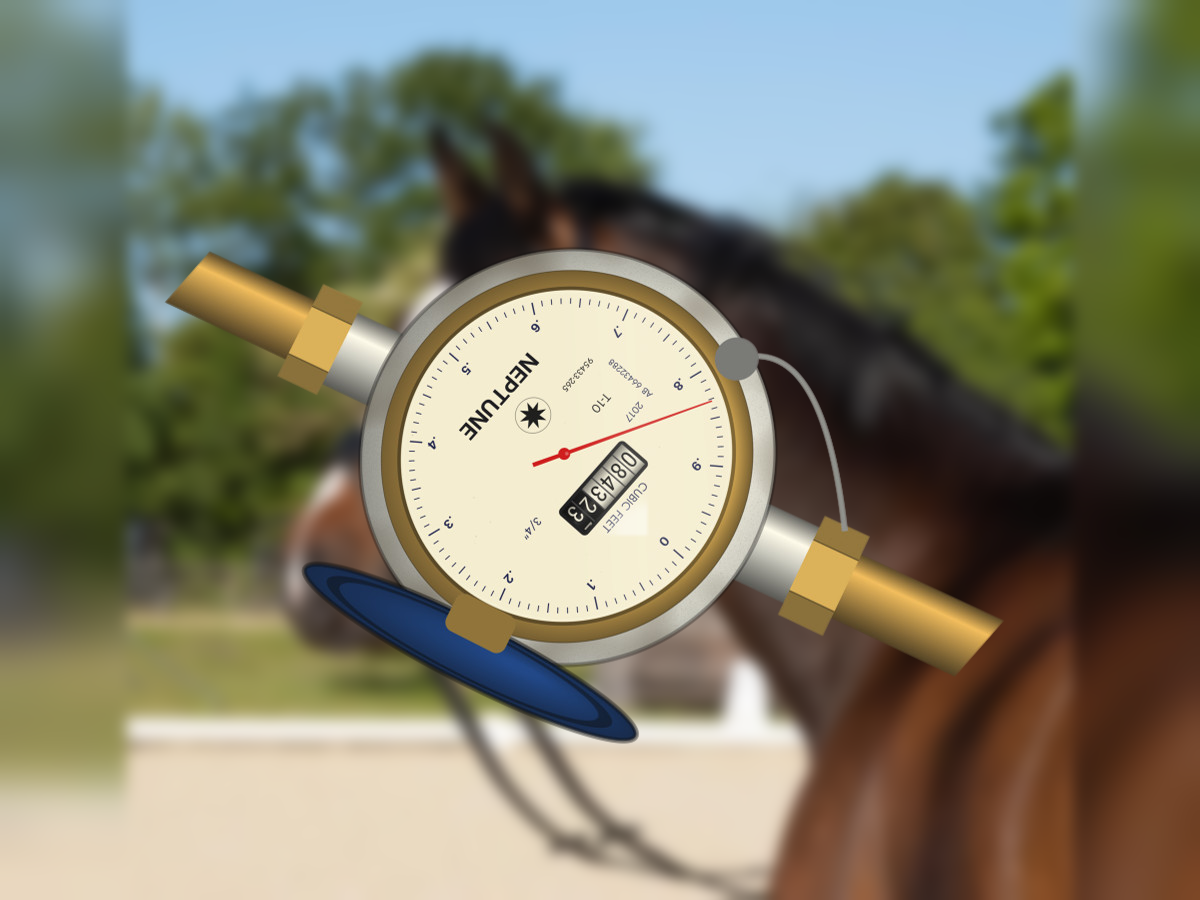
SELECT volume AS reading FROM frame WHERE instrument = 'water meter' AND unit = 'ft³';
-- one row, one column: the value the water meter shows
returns 84322.83 ft³
